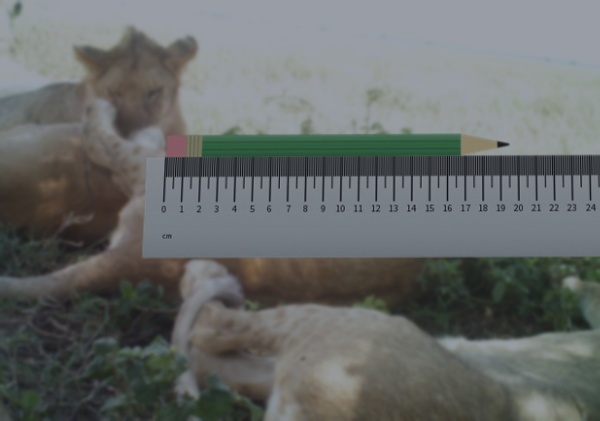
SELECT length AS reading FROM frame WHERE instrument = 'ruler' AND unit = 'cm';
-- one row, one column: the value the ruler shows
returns 19.5 cm
